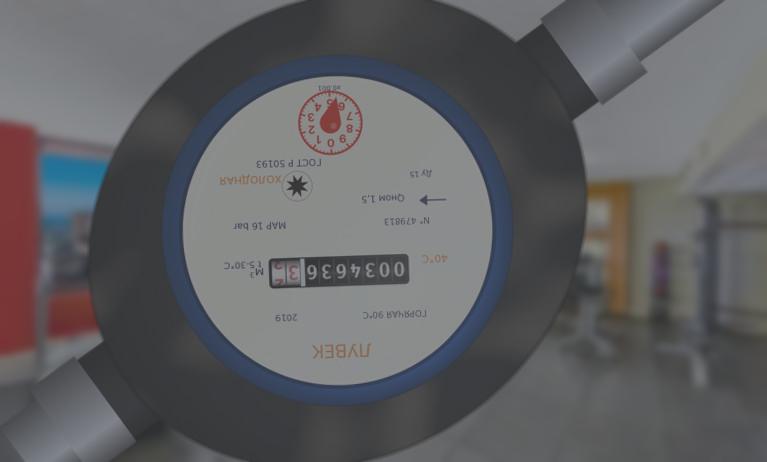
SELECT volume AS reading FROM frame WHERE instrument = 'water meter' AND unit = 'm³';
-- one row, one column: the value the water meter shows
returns 34636.325 m³
